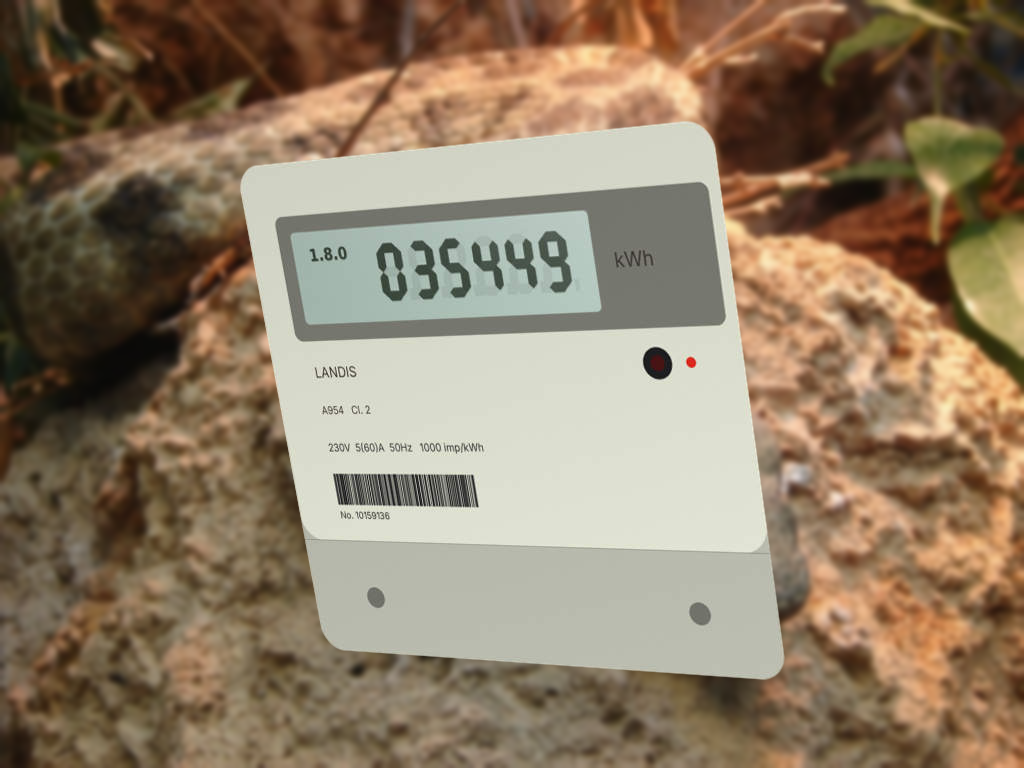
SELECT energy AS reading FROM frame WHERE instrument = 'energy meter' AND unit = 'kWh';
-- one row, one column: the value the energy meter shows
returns 35449 kWh
